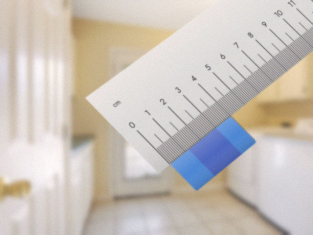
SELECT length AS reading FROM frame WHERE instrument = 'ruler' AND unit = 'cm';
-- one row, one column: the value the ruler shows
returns 4 cm
